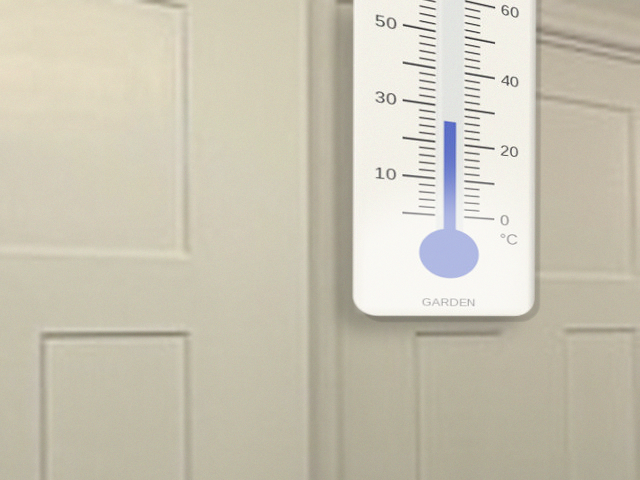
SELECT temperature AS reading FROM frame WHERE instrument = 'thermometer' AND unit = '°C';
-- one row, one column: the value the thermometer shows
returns 26 °C
